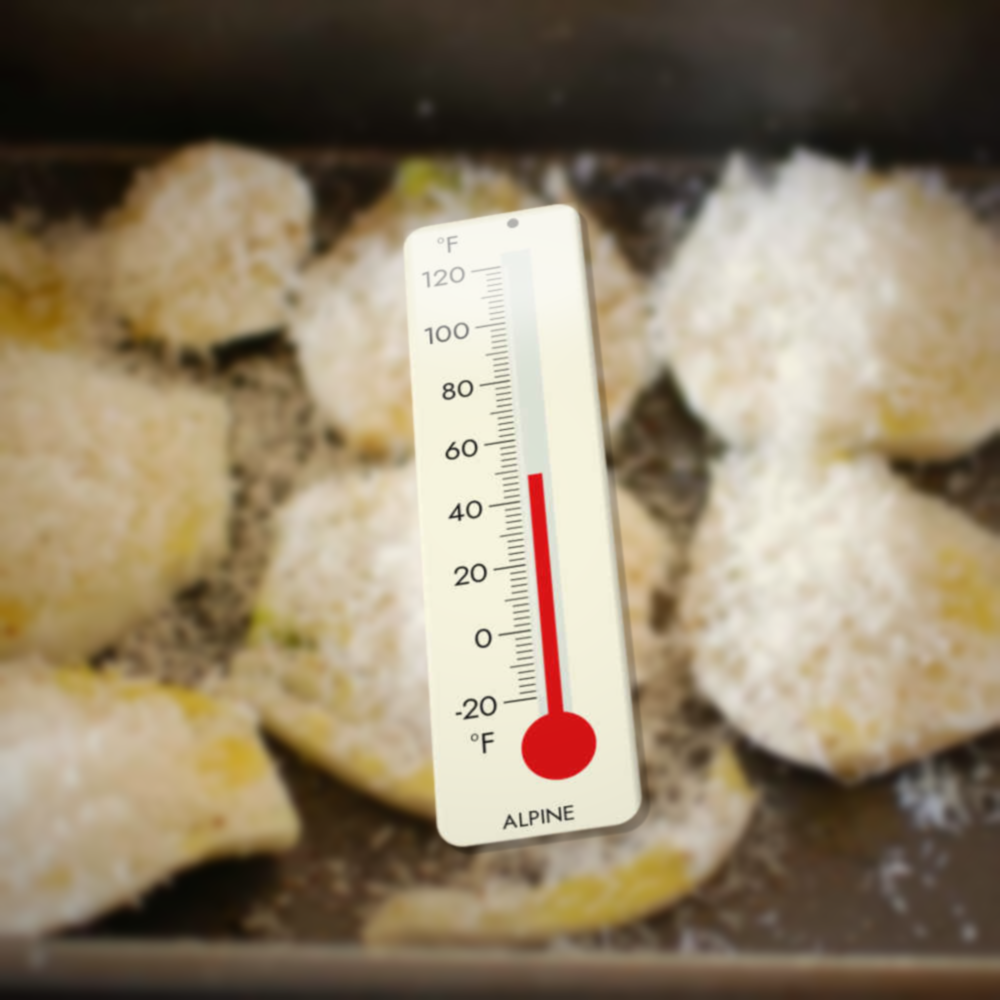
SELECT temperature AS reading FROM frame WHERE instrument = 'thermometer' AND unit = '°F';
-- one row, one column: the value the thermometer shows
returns 48 °F
